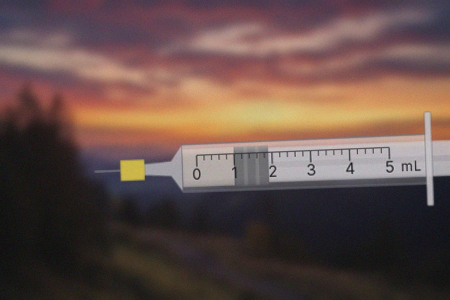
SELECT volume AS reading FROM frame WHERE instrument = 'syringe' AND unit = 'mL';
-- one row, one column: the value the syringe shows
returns 1 mL
